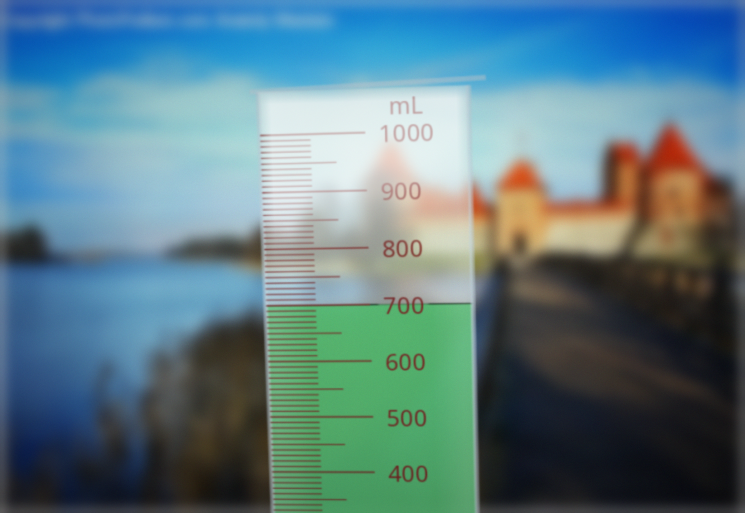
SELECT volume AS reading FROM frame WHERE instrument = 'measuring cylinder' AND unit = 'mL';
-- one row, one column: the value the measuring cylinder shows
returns 700 mL
